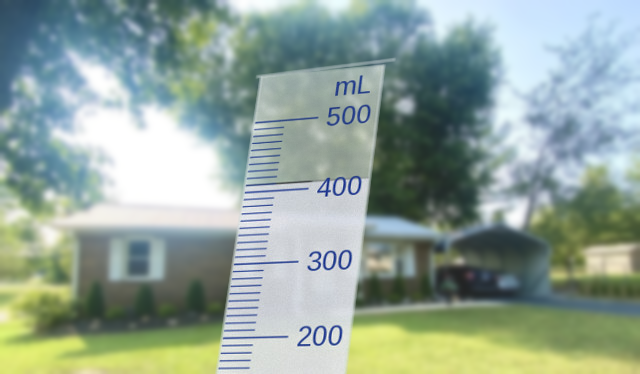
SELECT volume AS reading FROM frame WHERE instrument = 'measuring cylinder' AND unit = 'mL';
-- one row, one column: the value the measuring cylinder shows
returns 410 mL
